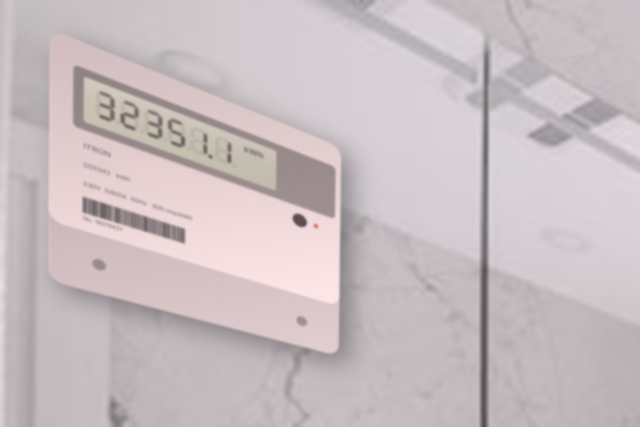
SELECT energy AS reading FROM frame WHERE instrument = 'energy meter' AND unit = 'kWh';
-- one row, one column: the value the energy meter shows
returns 32351.1 kWh
